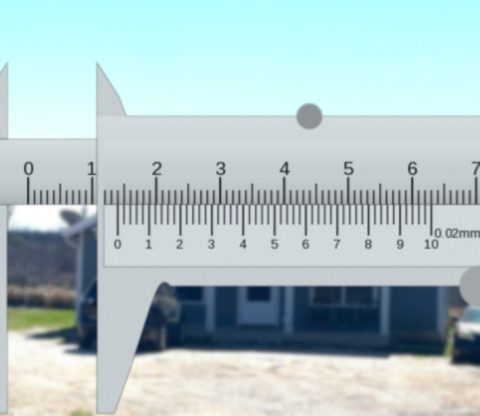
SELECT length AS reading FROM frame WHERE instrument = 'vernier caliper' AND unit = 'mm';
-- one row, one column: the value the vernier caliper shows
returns 14.0 mm
